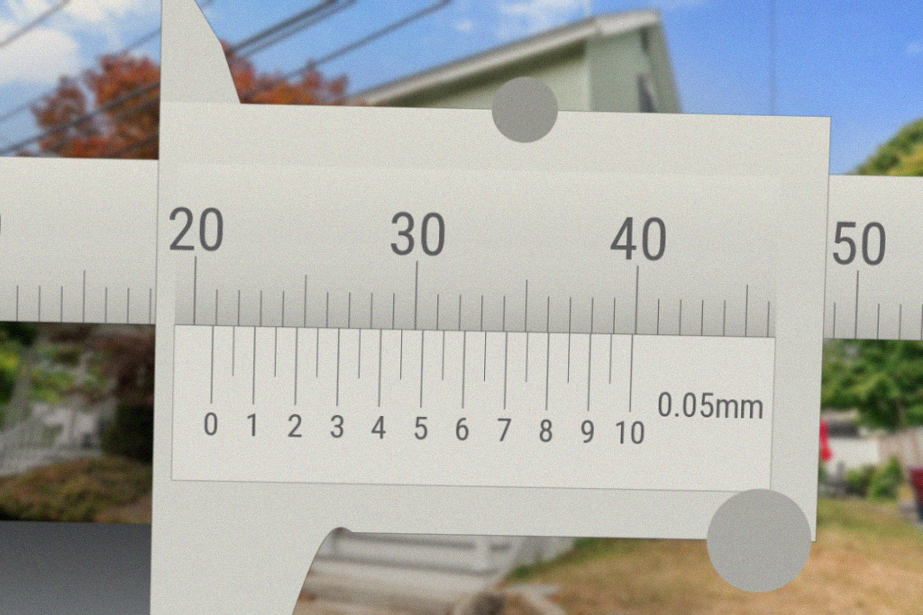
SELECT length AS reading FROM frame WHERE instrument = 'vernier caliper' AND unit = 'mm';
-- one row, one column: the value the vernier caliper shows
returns 20.85 mm
